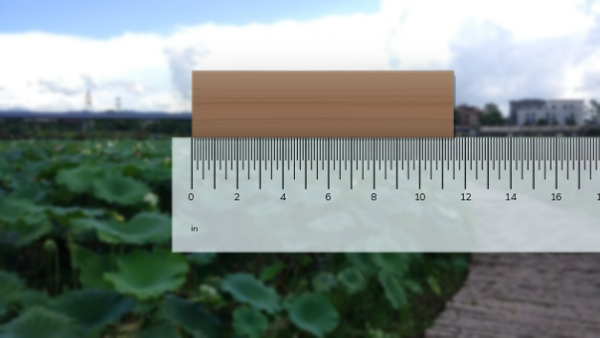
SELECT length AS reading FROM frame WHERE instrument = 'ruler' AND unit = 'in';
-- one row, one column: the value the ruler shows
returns 11.5 in
